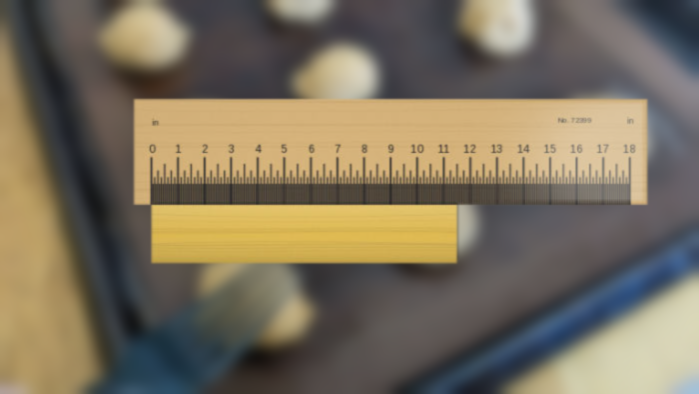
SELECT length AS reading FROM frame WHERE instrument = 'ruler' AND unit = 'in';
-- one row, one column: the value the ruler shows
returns 11.5 in
